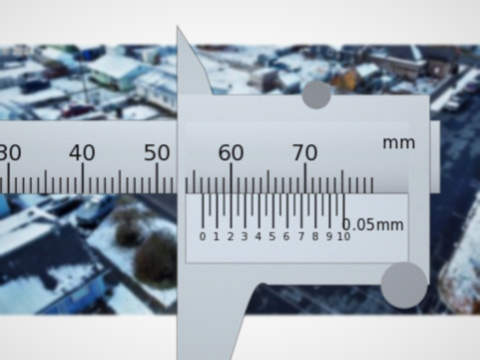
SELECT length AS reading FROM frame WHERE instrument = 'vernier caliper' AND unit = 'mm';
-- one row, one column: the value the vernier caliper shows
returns 56.2 mm
